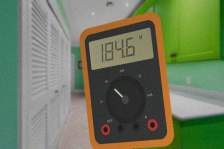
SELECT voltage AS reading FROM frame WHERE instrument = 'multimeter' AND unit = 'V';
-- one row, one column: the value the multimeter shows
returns 184.6 V
